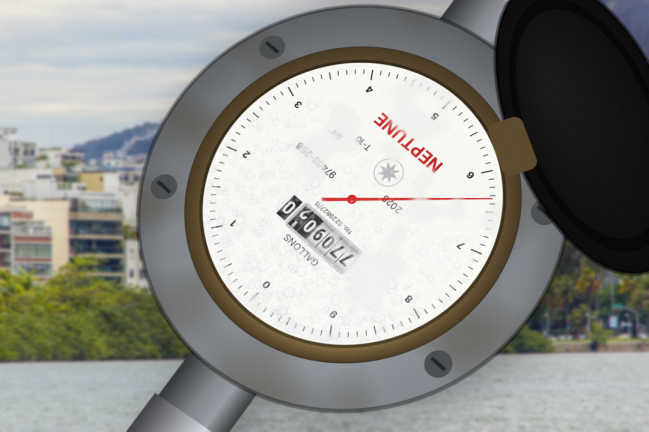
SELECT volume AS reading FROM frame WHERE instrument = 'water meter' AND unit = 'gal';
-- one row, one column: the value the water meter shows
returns 7709016.3 gal
